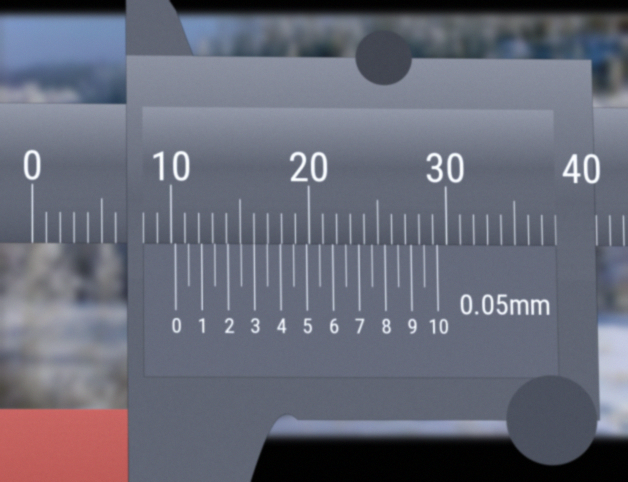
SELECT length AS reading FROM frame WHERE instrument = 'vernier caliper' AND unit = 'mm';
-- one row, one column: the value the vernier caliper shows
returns 10.3 mm
